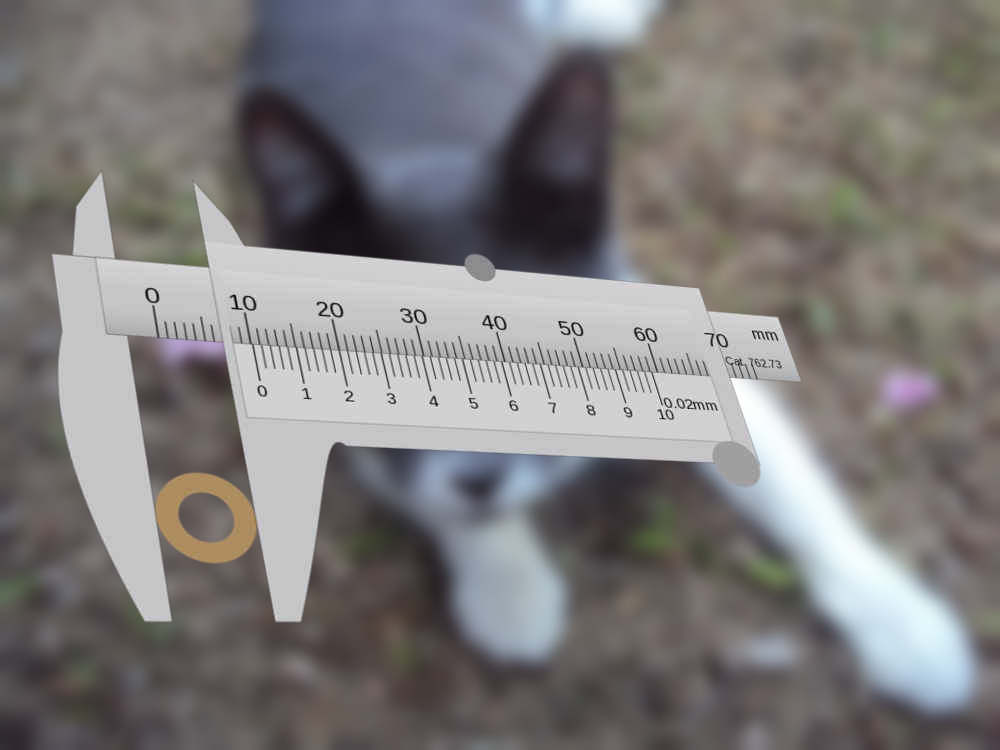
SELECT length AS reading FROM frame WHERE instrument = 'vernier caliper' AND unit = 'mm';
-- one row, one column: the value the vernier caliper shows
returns 10.2 mm
